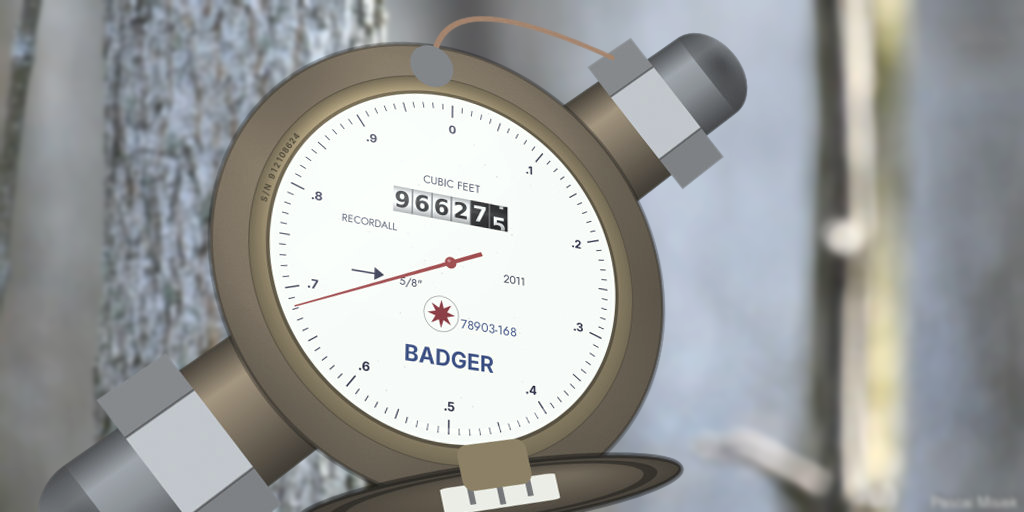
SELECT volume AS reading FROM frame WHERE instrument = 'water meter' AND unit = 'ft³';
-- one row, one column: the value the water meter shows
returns 966274.68 ft³
